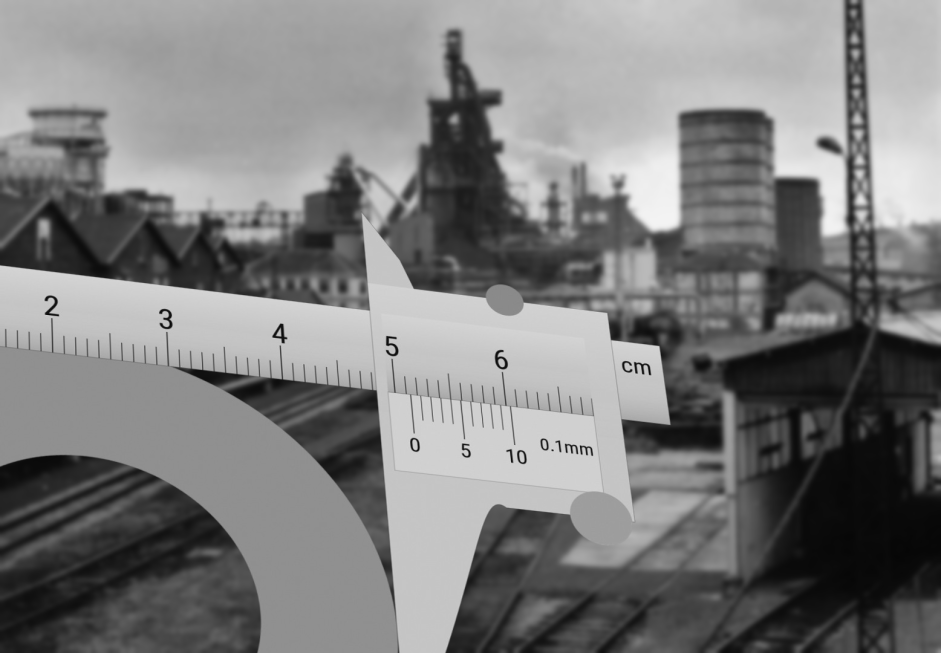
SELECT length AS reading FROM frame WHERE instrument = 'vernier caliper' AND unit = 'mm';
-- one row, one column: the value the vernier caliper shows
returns 51.4 mm
